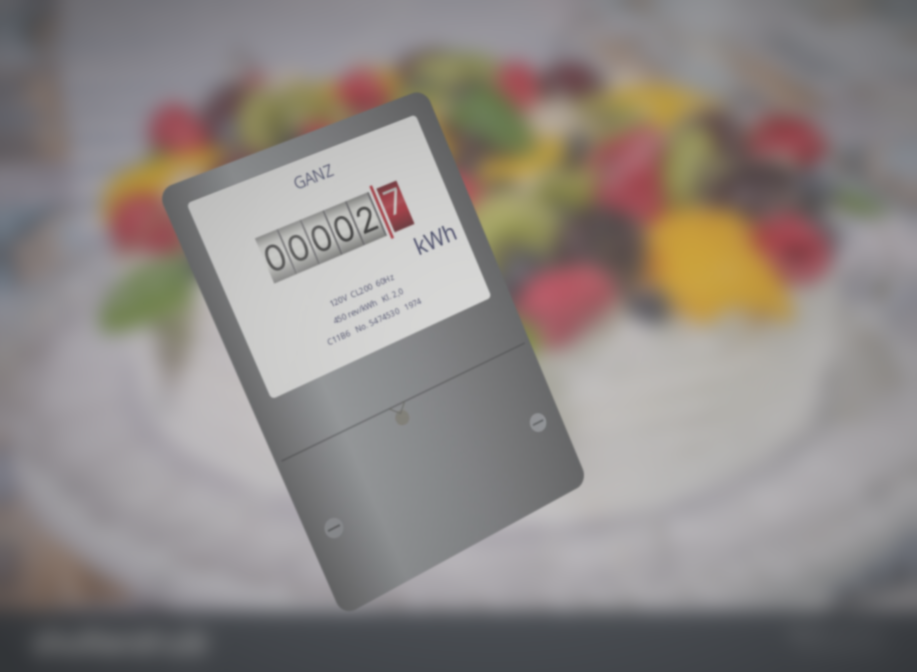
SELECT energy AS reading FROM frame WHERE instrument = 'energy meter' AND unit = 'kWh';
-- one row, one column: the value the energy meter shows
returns 2.7 kWh
